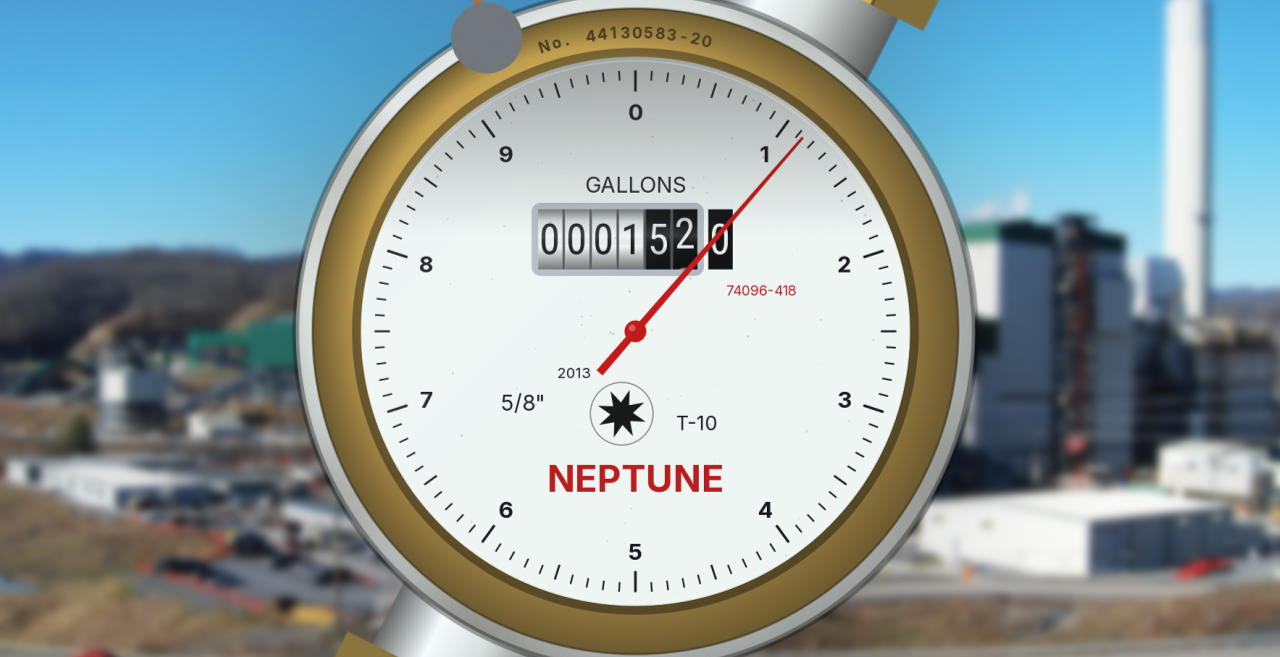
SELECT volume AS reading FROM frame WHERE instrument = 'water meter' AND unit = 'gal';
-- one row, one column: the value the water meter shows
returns 1521.1 gal
